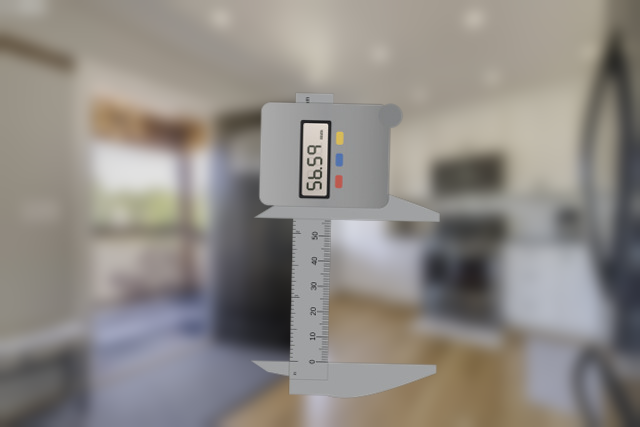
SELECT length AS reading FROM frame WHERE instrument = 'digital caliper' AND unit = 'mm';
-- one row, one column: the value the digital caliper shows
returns 56.59 mm
